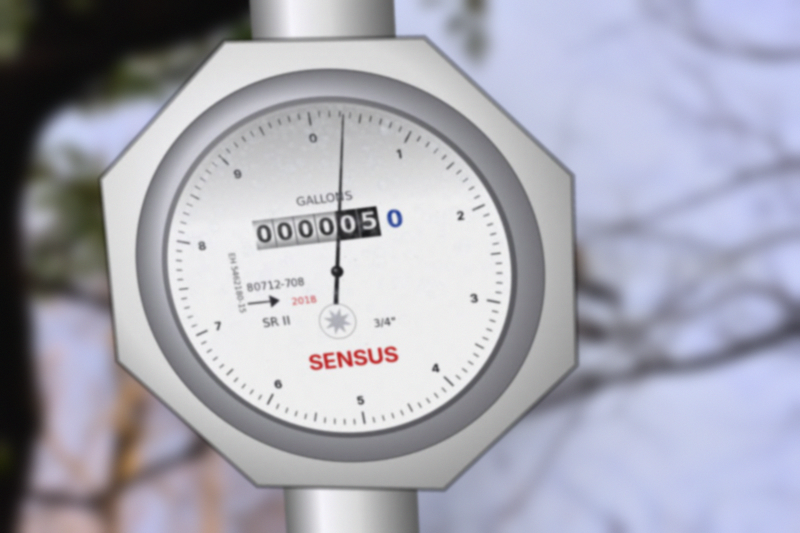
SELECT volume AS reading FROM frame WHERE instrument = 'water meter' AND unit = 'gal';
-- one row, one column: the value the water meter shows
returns 50.3 gal
